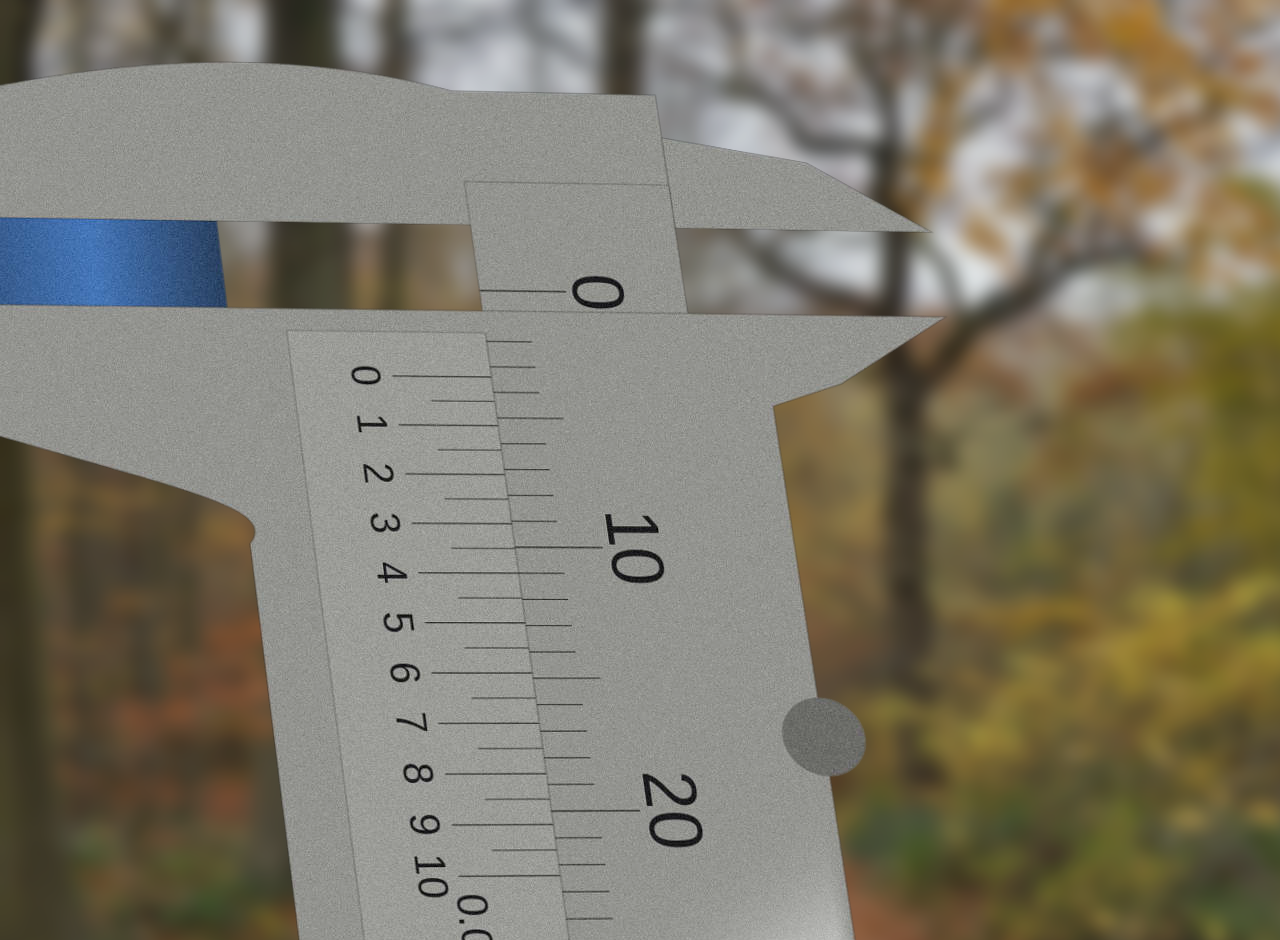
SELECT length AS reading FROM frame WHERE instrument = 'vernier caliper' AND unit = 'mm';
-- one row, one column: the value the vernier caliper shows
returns 3.40 mm
